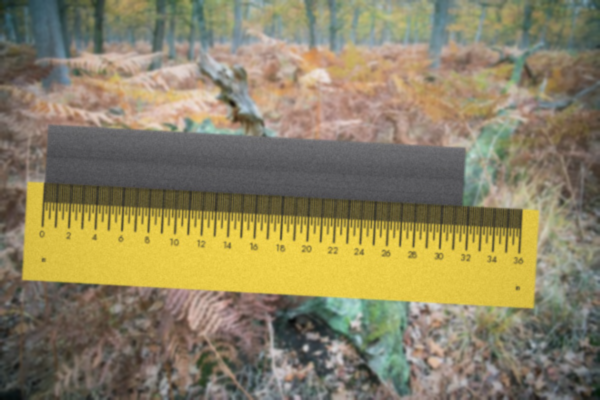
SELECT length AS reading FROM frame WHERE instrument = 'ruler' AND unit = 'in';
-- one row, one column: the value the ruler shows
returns 31.5 in
